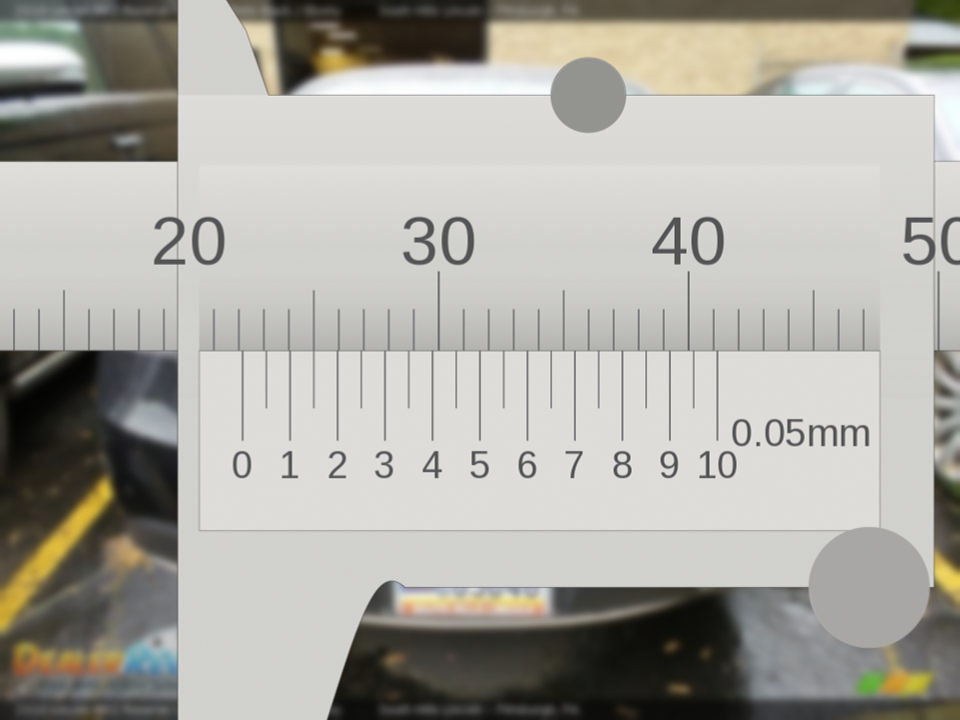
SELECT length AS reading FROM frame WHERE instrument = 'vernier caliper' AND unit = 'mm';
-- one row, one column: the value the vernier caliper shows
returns 22.15 mm
